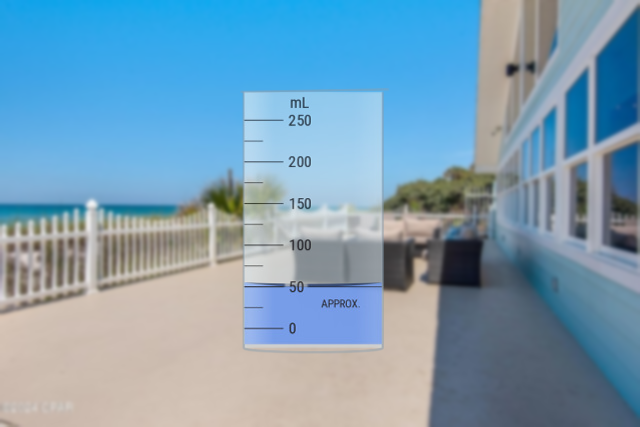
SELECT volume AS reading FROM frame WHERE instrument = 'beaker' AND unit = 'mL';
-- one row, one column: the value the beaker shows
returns 50 mL
